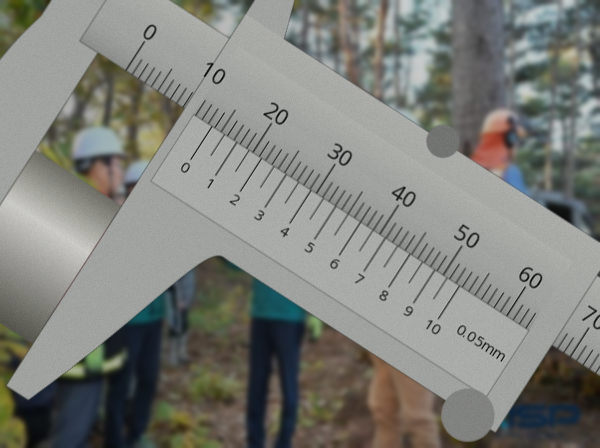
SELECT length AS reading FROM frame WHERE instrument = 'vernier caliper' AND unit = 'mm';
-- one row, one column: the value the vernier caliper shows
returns 13.6 mm
